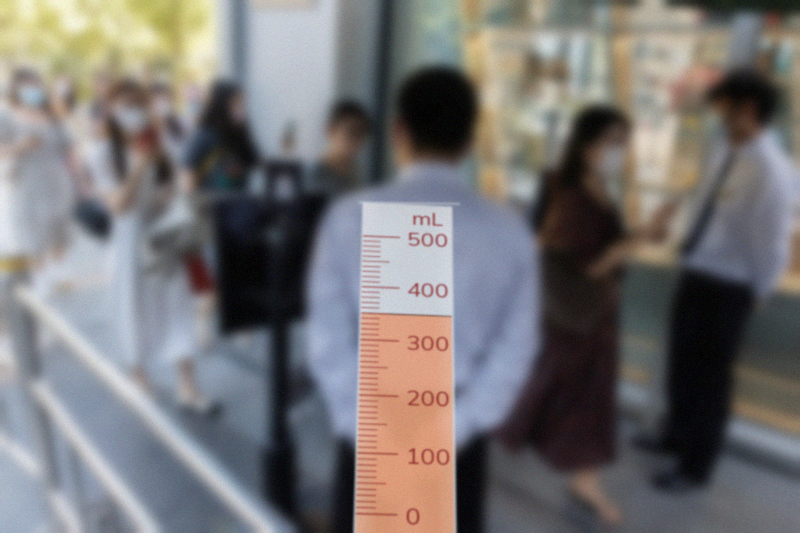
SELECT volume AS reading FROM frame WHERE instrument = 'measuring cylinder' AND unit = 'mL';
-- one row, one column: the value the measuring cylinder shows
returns 350 mL
